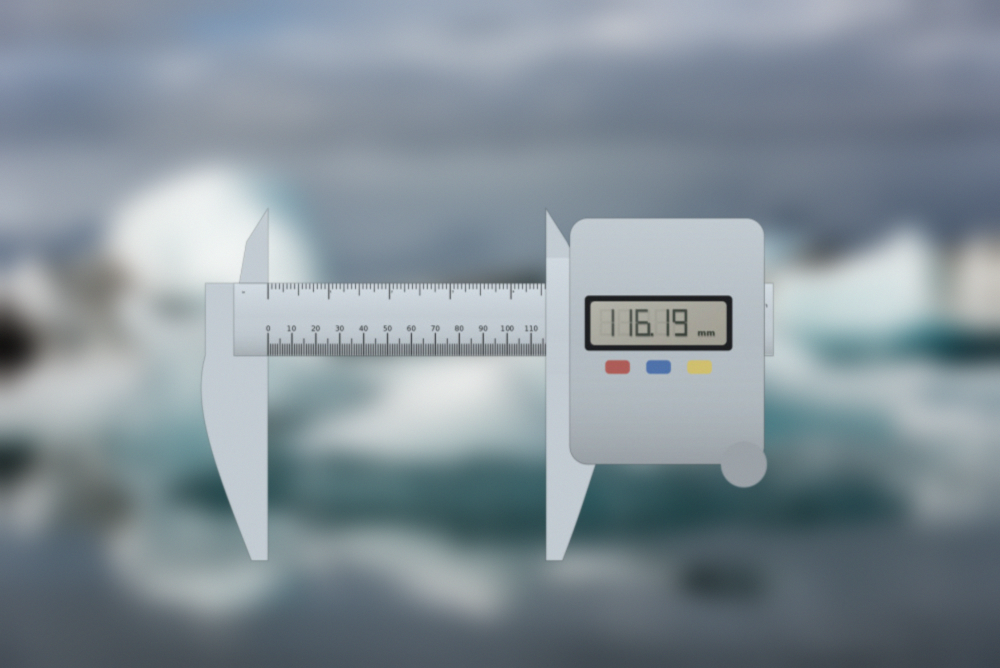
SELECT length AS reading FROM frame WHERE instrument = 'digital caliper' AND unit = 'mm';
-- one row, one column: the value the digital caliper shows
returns 116.19 mm
